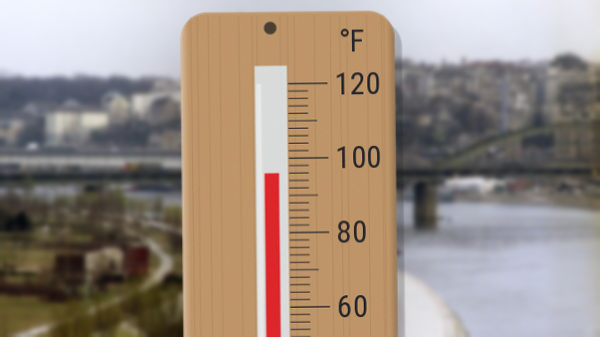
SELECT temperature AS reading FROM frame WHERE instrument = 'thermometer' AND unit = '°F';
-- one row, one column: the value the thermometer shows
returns 96 °F
